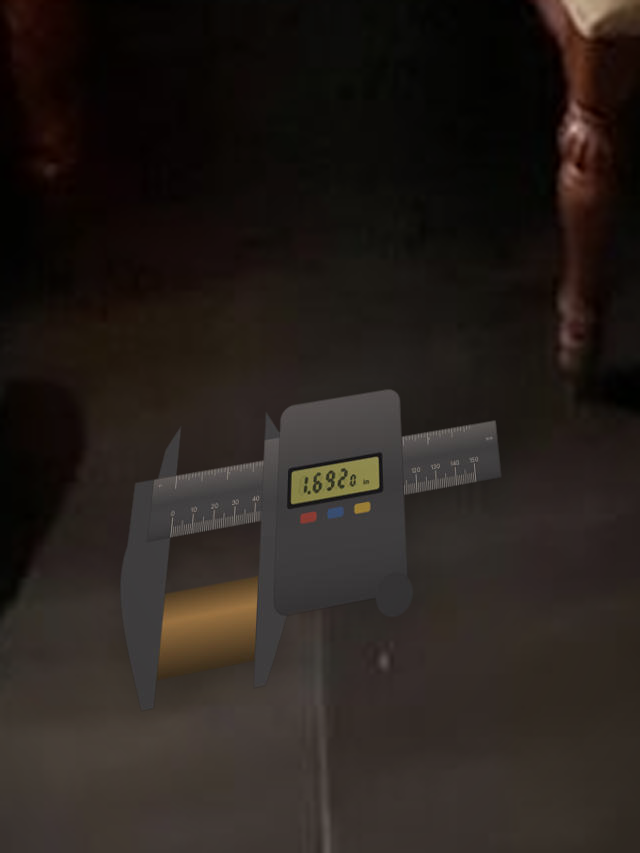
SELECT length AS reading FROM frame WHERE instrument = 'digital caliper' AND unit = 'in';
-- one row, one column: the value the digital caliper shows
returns 1.6920 in
